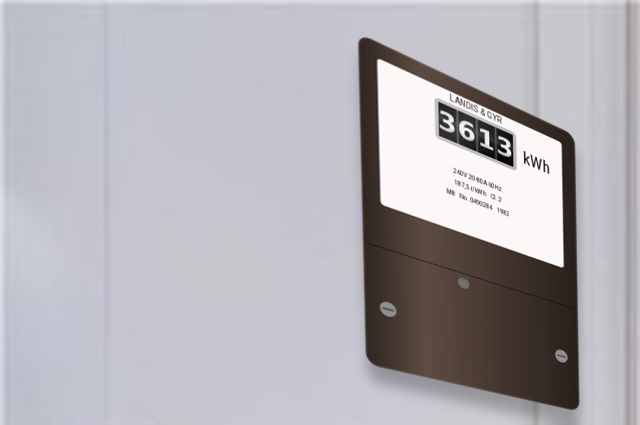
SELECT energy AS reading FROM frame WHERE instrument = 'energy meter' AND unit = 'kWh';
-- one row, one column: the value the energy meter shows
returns 3613 kWh
